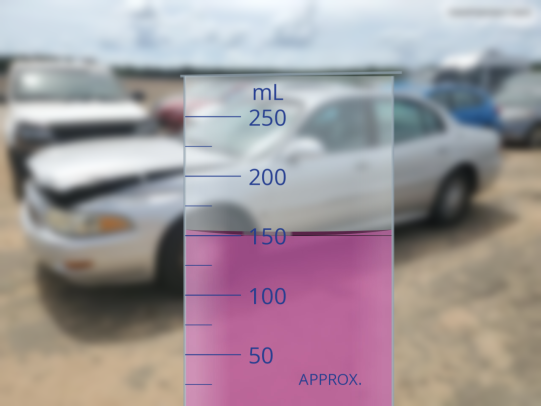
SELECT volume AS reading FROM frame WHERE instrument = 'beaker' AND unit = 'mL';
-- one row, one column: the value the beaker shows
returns 150 mL
